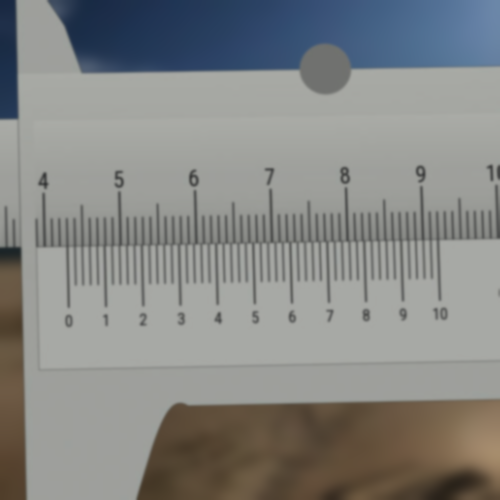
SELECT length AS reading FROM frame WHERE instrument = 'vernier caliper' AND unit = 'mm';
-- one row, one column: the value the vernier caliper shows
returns 43.0 mm
